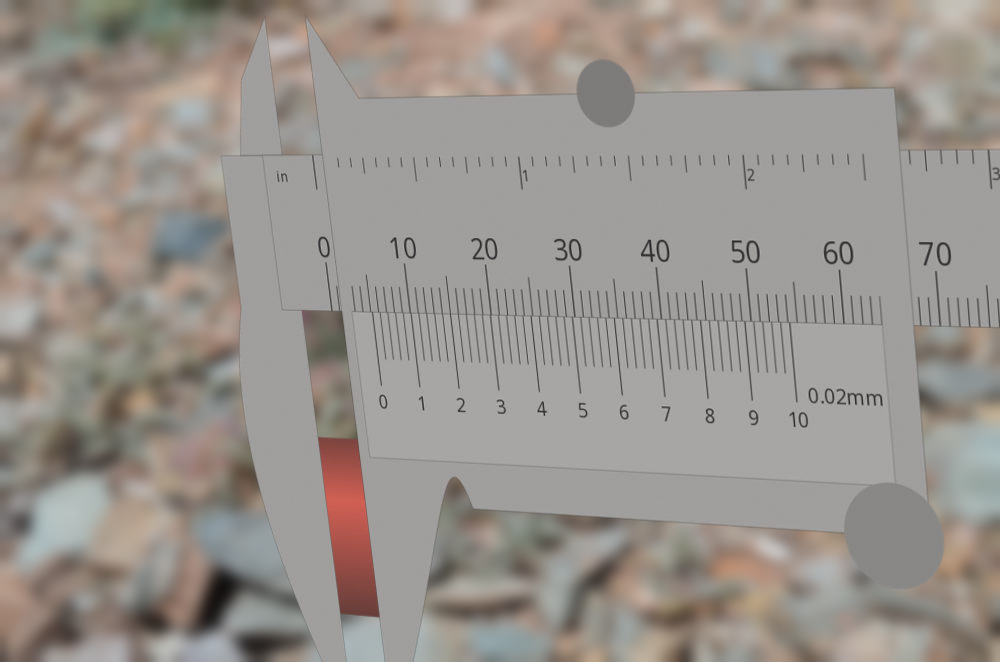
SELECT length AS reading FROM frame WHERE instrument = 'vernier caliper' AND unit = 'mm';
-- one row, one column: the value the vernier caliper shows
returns 5.2 mm
